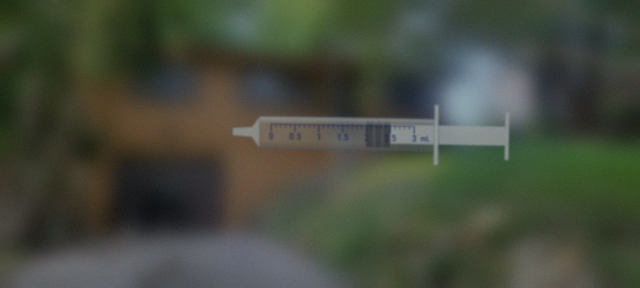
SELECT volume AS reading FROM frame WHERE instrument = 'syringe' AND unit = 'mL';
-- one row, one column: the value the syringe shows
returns 2 mL
